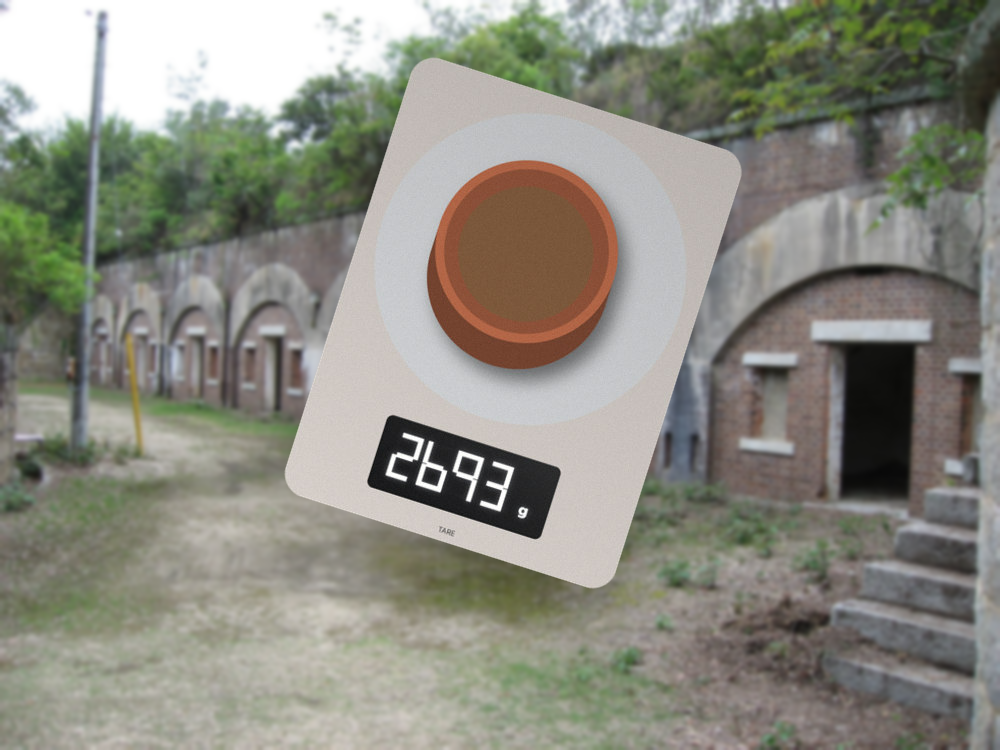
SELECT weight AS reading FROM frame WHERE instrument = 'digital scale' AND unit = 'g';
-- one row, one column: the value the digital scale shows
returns 2693 g
